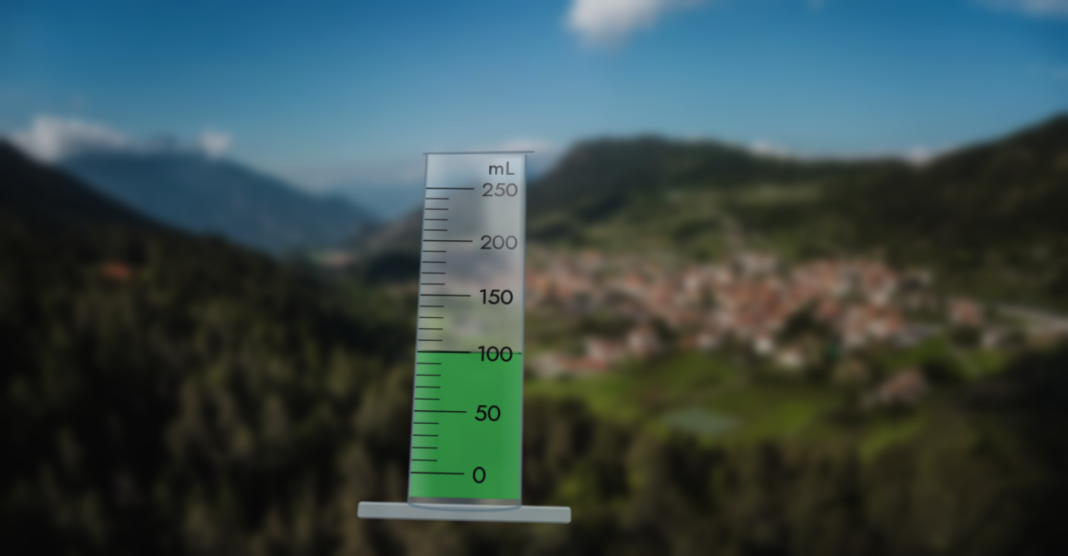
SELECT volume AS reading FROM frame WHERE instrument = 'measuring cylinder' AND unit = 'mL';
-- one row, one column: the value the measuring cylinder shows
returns 100 mL
